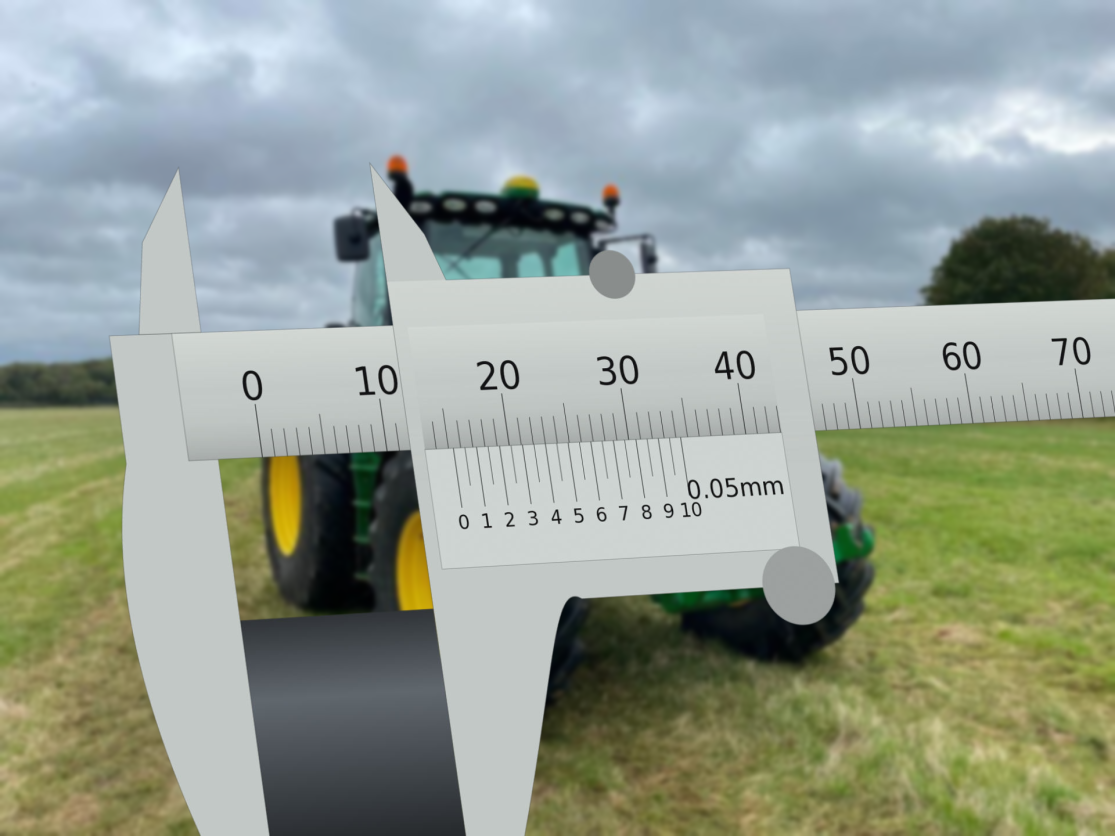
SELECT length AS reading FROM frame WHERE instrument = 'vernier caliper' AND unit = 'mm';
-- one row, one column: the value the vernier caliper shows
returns 15.4 mm
